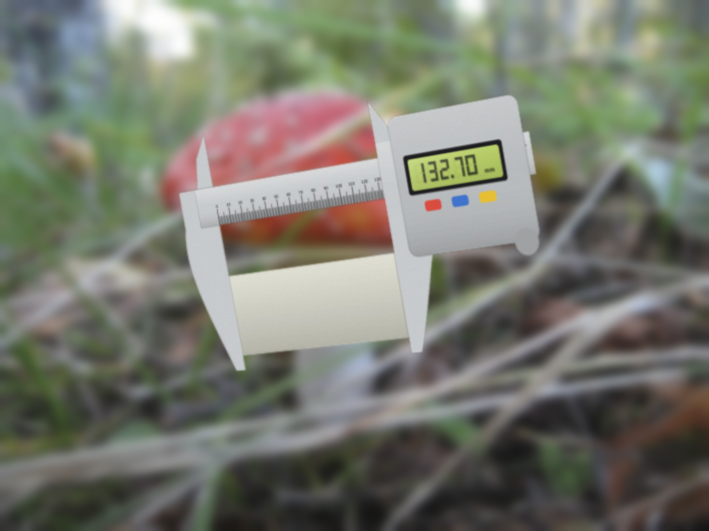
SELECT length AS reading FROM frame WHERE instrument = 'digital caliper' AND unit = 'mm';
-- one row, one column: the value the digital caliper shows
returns 132.70 mm
